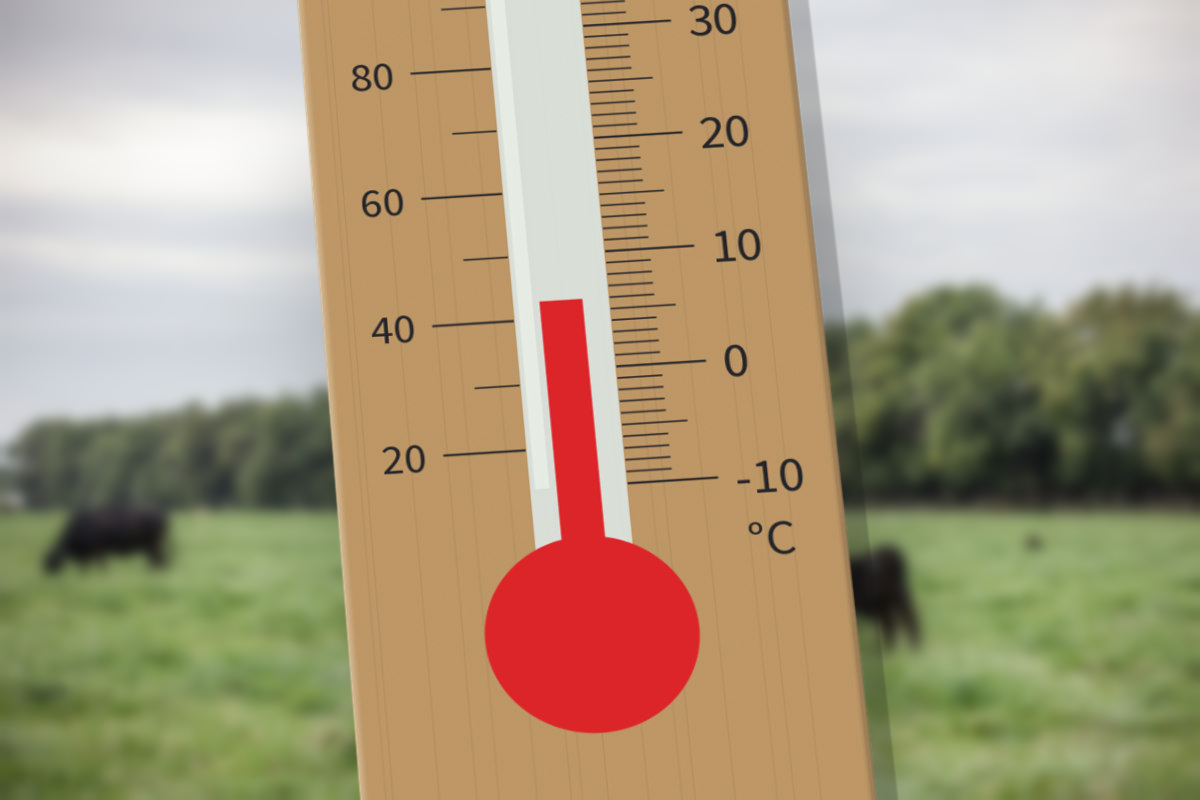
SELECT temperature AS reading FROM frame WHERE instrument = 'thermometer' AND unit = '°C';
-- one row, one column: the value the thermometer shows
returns 6 °C
